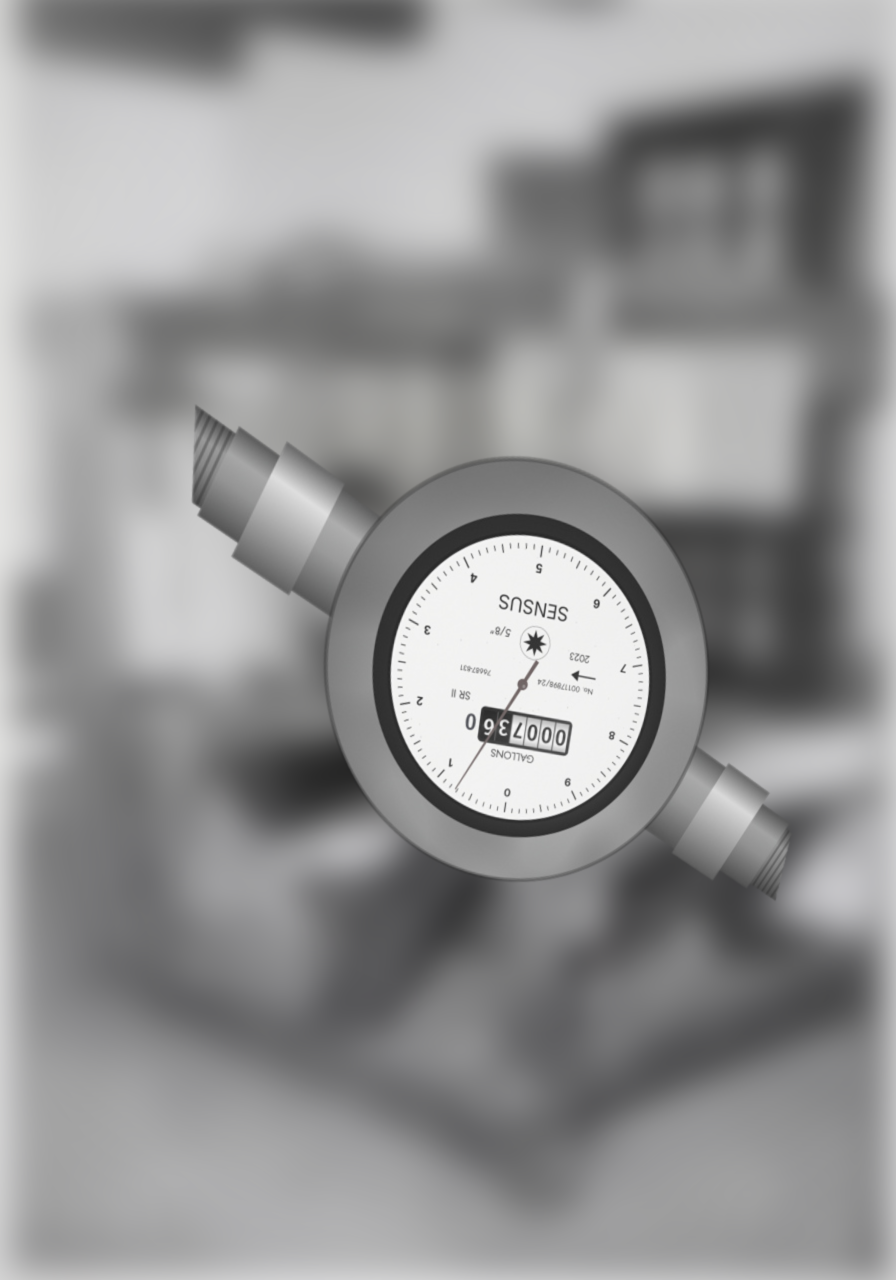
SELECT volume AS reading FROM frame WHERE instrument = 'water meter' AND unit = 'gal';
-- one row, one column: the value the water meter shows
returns 7360.7 gal
